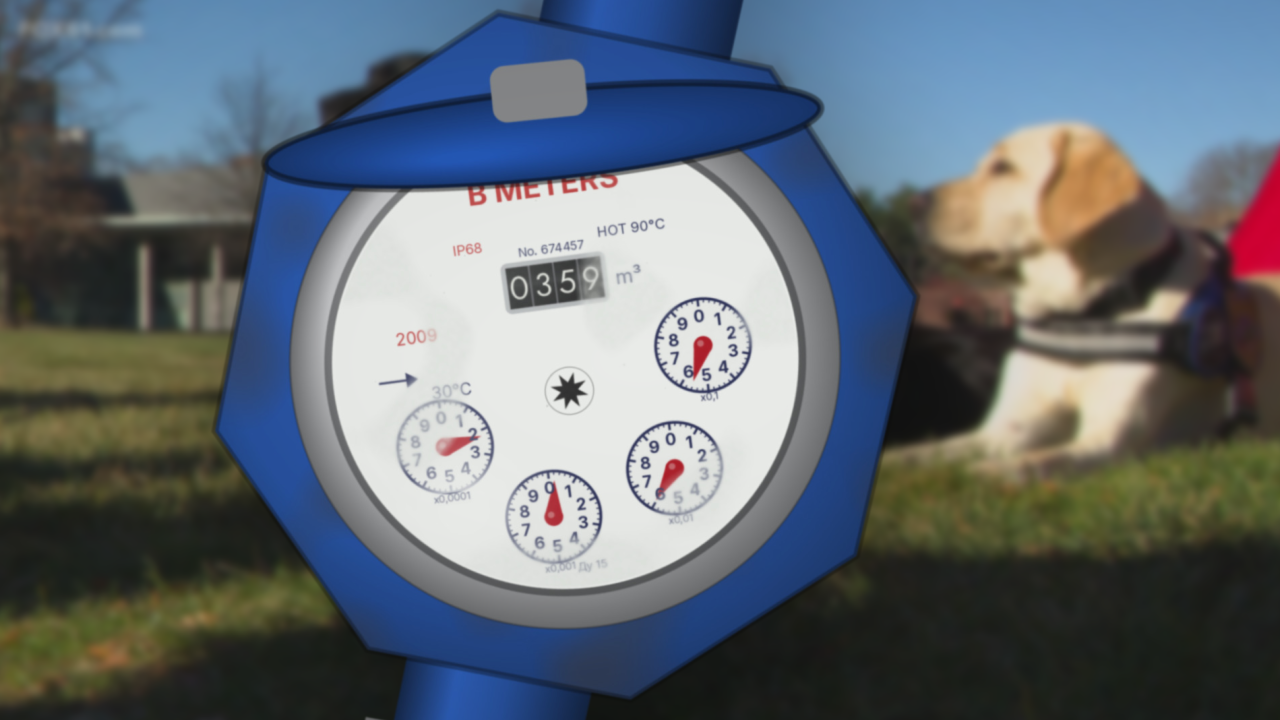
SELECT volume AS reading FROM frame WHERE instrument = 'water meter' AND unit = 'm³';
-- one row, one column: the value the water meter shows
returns 359.5602 m³
